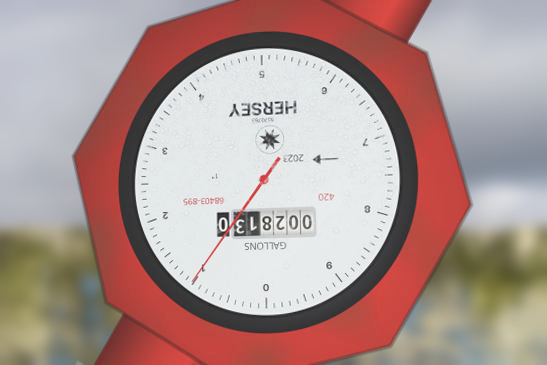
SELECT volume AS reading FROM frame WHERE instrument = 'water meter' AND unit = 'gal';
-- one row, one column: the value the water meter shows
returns 28131.0 gal
